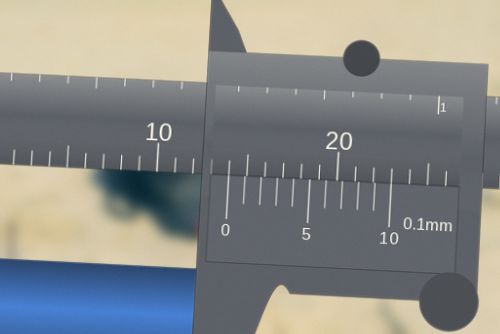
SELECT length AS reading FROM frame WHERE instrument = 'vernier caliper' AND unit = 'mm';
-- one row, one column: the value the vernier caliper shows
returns 14.0 mm
